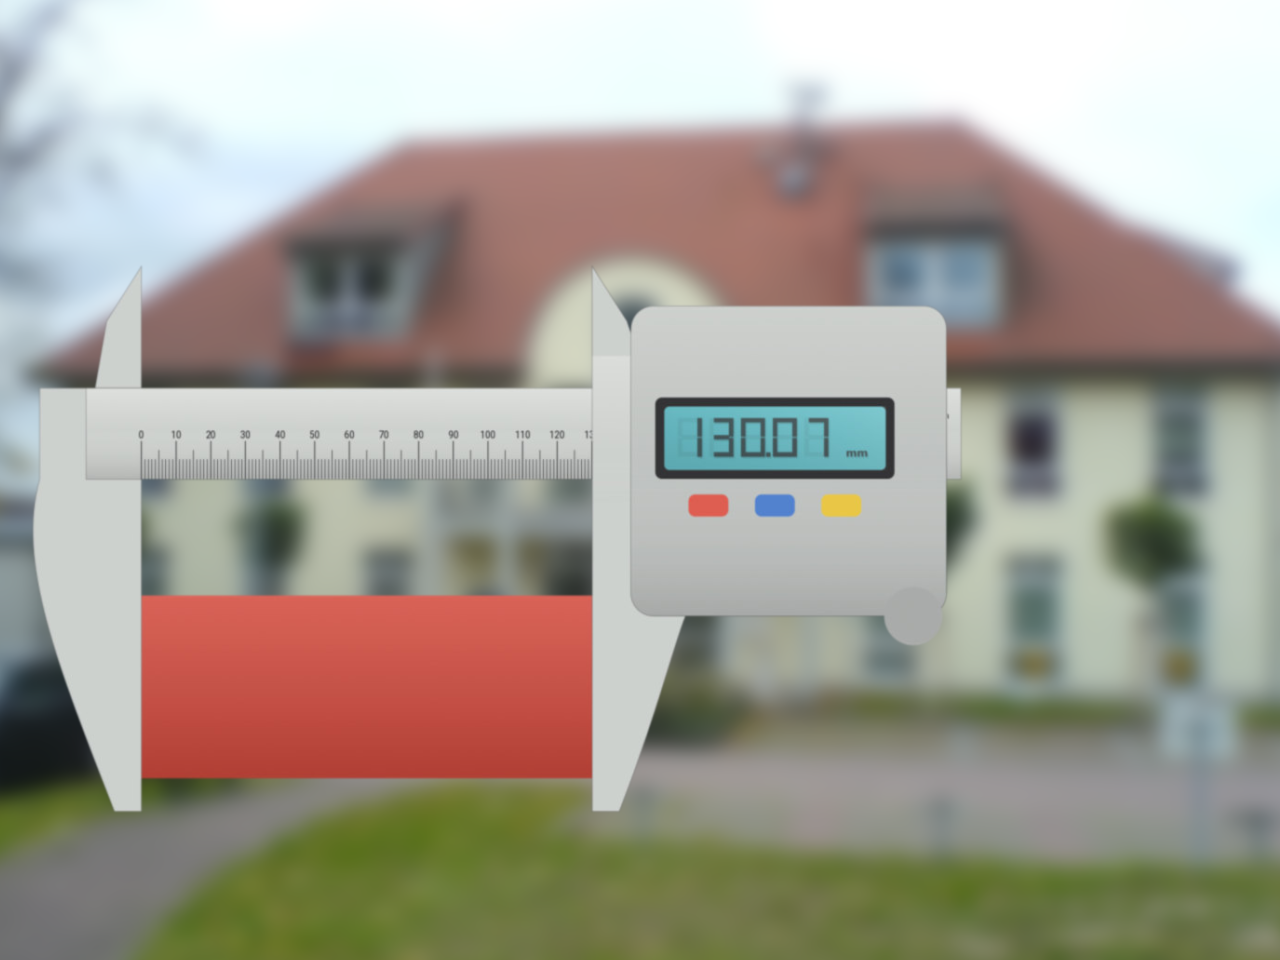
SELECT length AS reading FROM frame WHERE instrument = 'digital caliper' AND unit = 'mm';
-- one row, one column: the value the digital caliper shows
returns 130.07 mm
